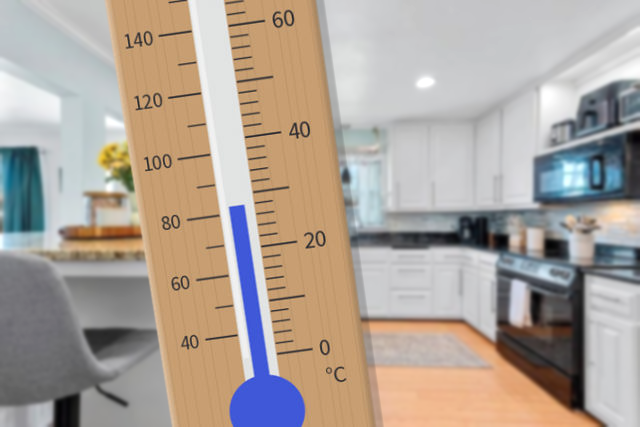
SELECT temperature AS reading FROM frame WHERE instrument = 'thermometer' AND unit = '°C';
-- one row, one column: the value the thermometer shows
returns 28 °C
